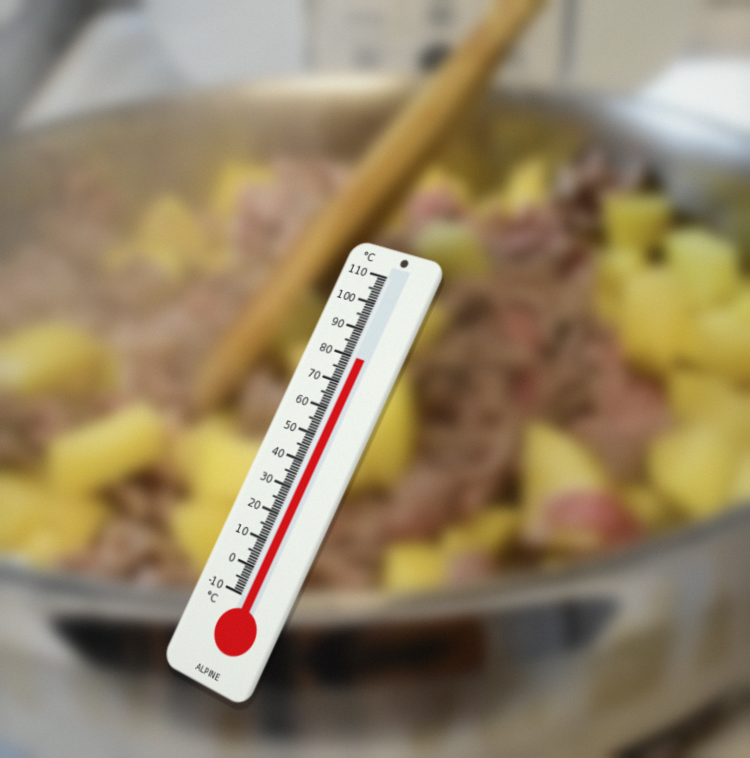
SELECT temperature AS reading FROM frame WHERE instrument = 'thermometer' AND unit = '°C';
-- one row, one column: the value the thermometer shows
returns 80 °C
